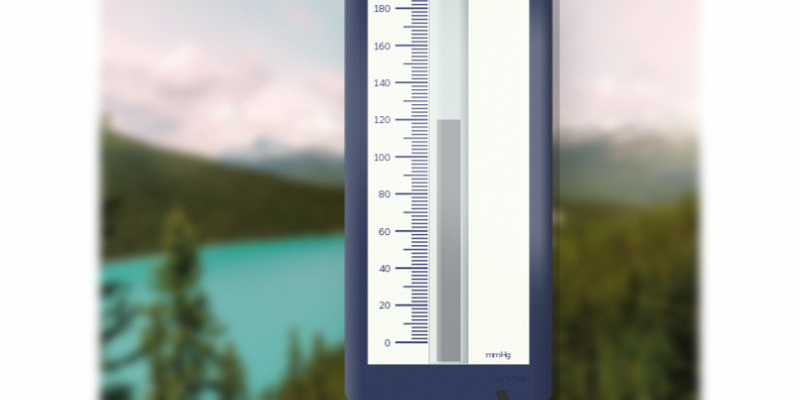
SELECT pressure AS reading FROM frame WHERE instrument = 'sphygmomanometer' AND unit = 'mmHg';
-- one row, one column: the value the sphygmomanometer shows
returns 120 mmHg
